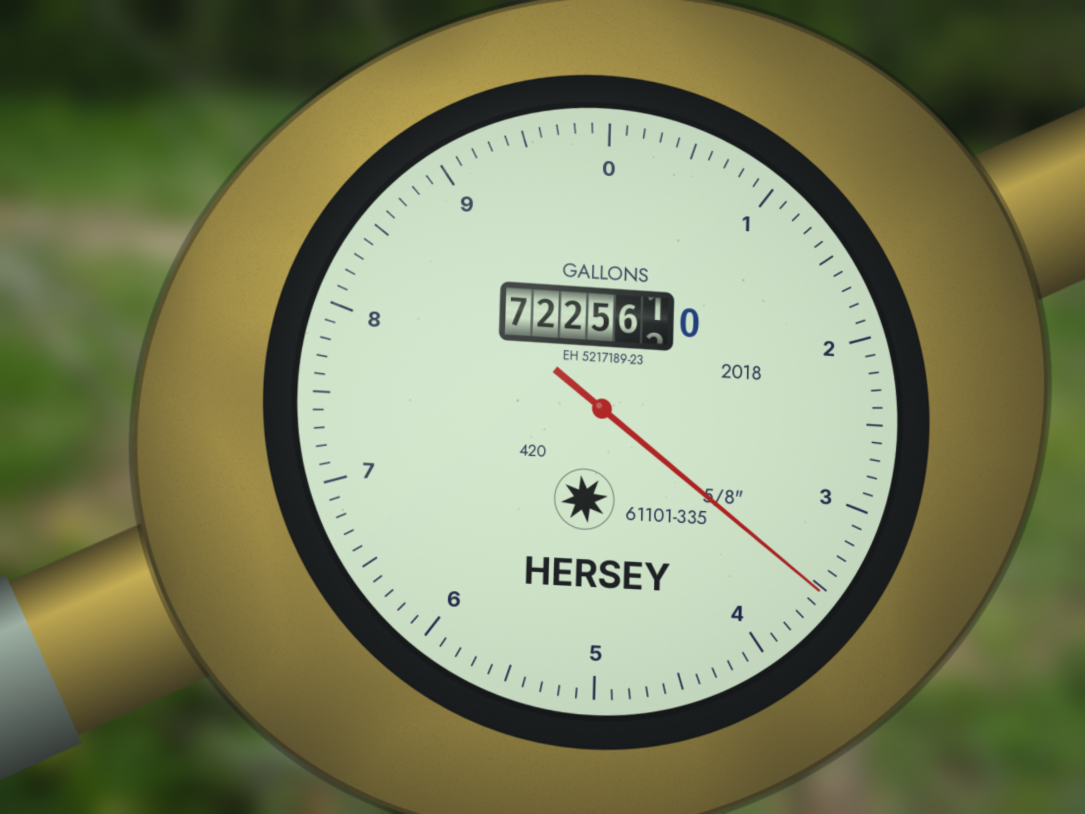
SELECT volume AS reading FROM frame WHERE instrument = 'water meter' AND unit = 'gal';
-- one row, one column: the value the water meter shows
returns 7225613.5 gal
